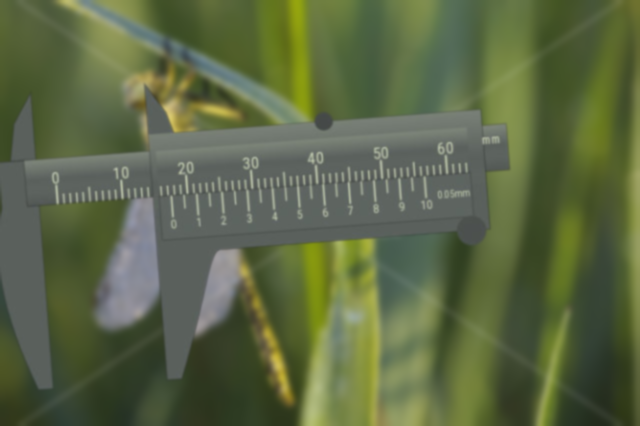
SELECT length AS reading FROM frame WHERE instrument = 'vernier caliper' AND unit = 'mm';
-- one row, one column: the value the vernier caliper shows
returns 17.5 mm
